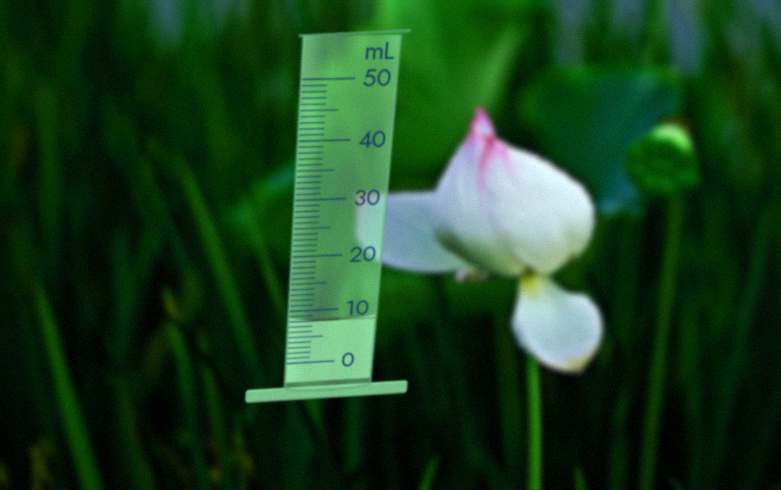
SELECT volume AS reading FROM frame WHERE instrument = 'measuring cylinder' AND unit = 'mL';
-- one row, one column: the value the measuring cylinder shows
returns 8 mL
